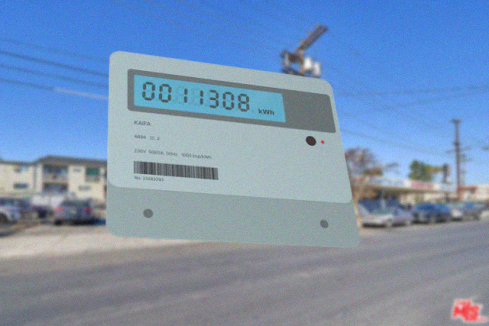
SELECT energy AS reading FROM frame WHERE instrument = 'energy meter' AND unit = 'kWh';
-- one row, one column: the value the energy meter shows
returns 11308 kWh
